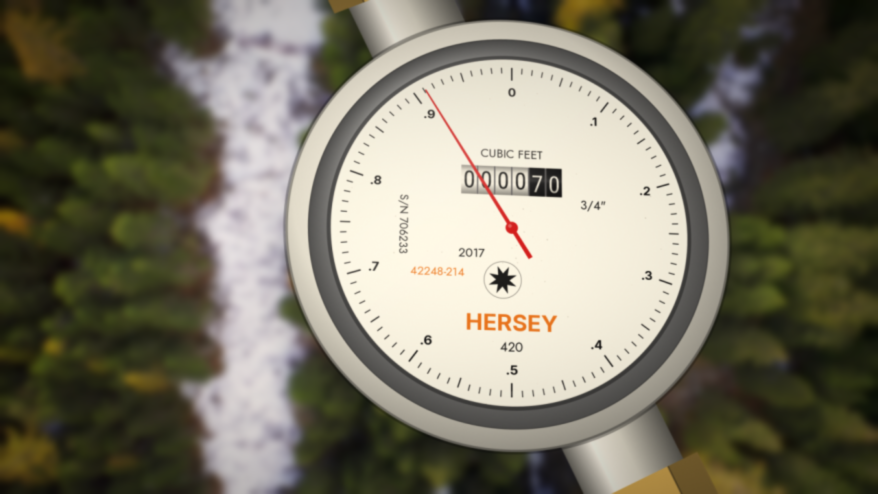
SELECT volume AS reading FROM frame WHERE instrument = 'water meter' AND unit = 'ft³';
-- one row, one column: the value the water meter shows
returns 69.91 ft³
